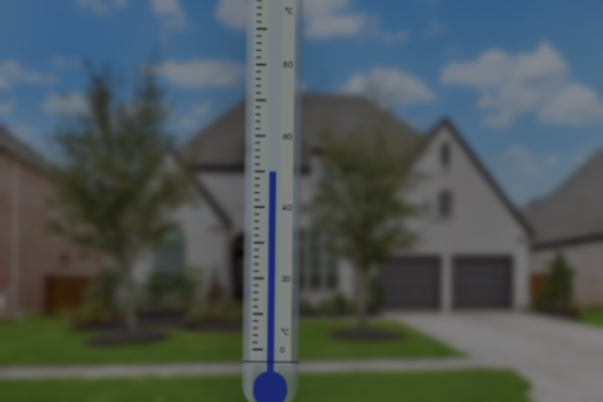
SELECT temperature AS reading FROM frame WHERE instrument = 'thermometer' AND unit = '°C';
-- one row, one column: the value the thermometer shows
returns 50 °C
